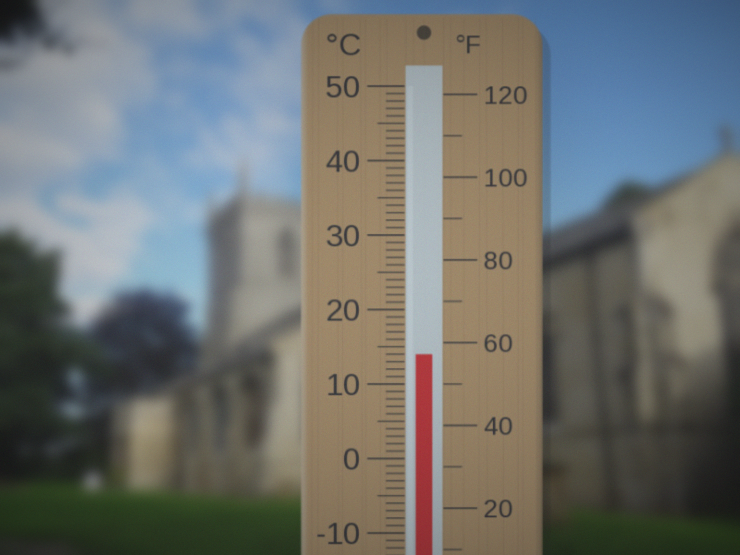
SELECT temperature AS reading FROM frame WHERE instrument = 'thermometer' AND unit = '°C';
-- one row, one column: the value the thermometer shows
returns 14 °C
